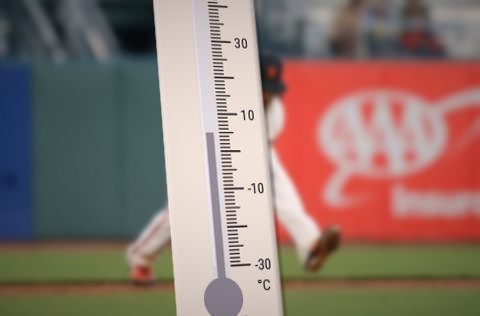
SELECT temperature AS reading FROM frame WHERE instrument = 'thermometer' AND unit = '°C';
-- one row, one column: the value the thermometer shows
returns 5 °C
